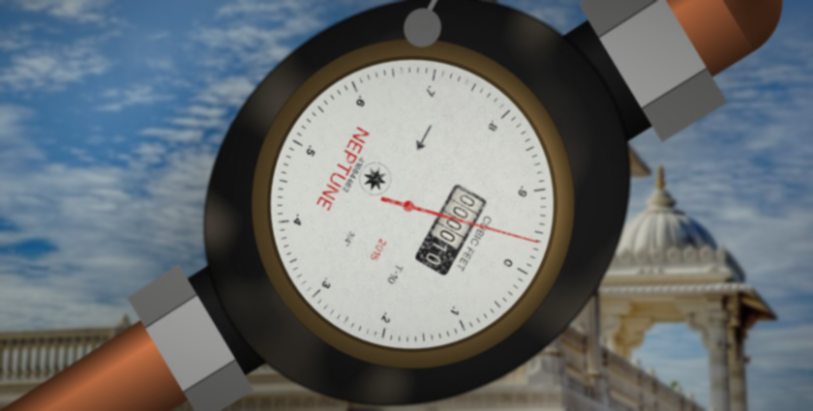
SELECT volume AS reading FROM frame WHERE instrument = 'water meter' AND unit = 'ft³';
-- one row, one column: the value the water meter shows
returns 9.96 ft³
